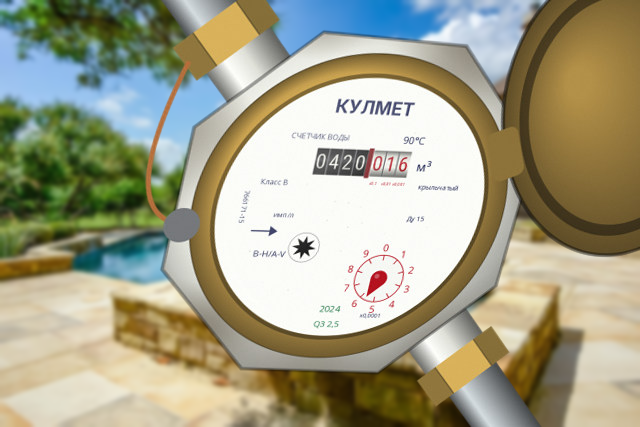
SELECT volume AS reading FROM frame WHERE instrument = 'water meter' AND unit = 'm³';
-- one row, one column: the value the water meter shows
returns 420.0165 m³
